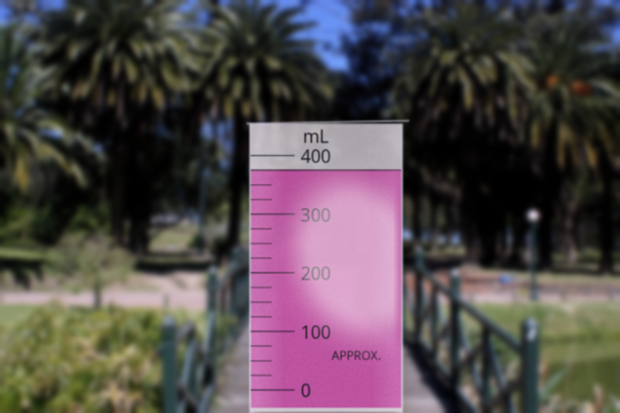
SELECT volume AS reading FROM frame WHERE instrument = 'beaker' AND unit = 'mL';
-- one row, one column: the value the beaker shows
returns 375 mL
